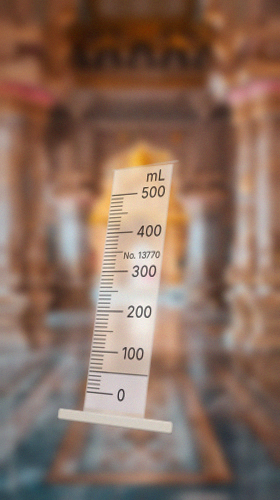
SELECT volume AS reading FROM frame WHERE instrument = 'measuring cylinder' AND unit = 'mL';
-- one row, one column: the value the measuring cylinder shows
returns 50 mL
